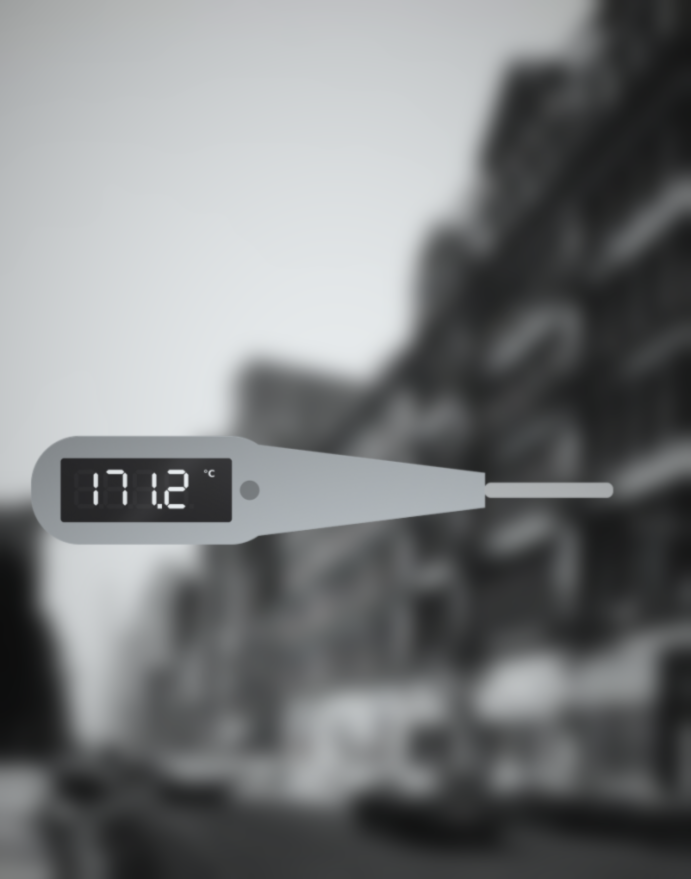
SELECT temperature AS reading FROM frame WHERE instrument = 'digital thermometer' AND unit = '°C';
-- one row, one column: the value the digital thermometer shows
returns 171.2 °C
